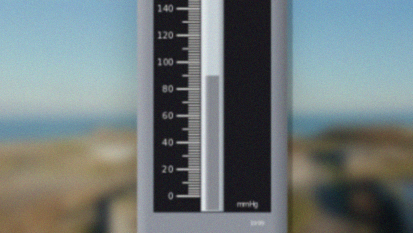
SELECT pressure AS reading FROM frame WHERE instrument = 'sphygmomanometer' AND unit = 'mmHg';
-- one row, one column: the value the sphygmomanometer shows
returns 90 mmHg
